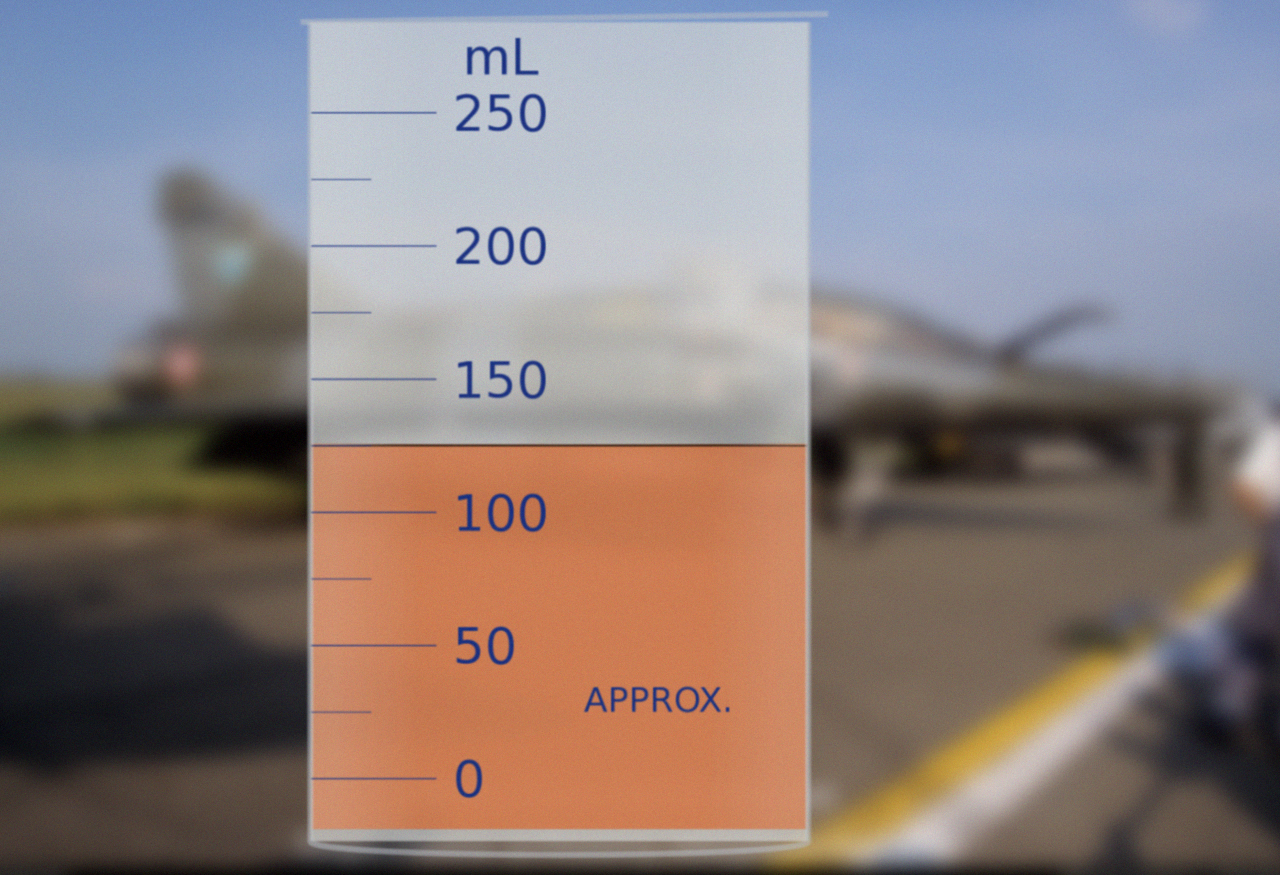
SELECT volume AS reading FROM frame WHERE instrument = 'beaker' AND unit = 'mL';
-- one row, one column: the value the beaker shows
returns 125 mL
